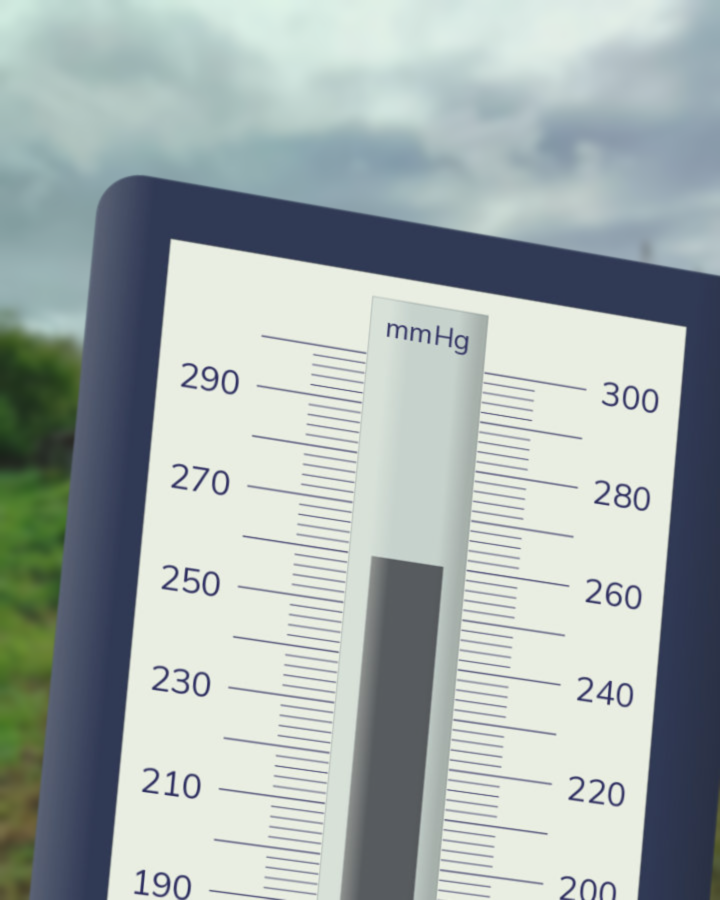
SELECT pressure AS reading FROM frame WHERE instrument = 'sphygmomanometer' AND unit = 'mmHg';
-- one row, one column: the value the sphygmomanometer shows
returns 260 mmHg
